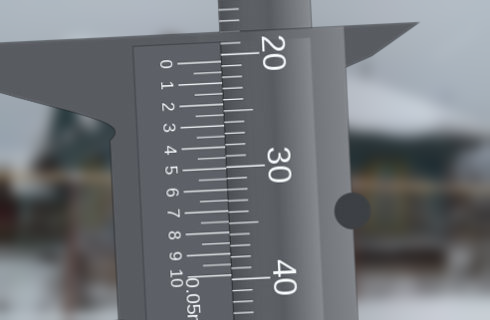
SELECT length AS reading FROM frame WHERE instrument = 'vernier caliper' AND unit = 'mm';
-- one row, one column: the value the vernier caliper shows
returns 20.6 mm
